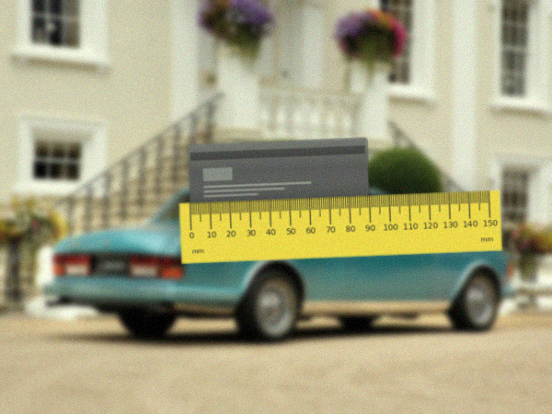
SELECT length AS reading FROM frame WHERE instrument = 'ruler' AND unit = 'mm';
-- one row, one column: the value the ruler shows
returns 90 mm
